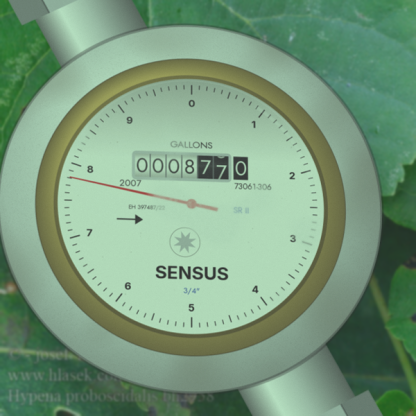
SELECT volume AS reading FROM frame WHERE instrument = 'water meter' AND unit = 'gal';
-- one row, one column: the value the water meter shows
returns 8767.8 gal
